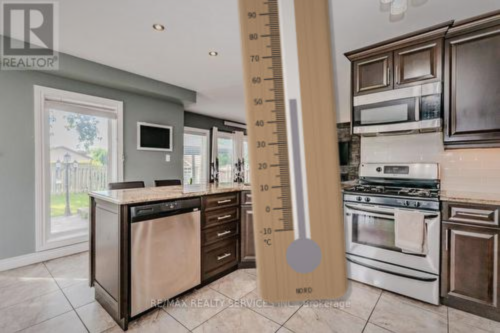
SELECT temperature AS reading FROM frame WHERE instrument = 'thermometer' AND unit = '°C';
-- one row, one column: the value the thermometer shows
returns 50 °C
